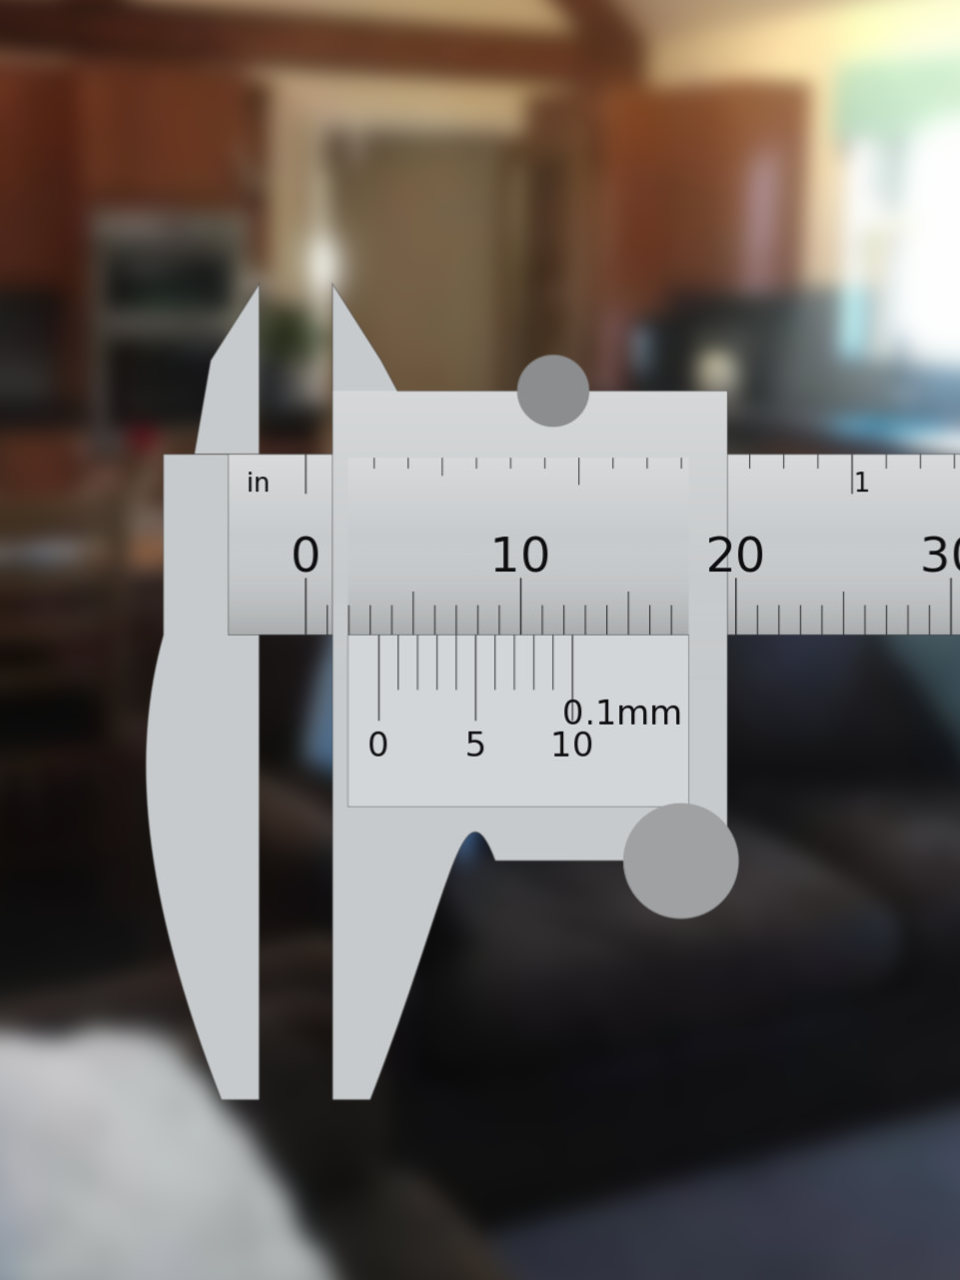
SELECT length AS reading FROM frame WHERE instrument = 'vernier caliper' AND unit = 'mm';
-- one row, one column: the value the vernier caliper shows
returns 3.4 mm
